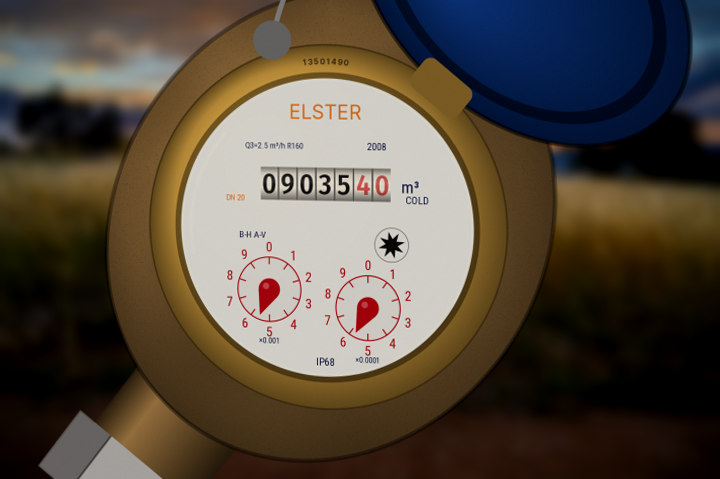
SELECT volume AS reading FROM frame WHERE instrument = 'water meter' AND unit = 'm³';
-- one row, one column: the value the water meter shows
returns 9035.4055 m³
